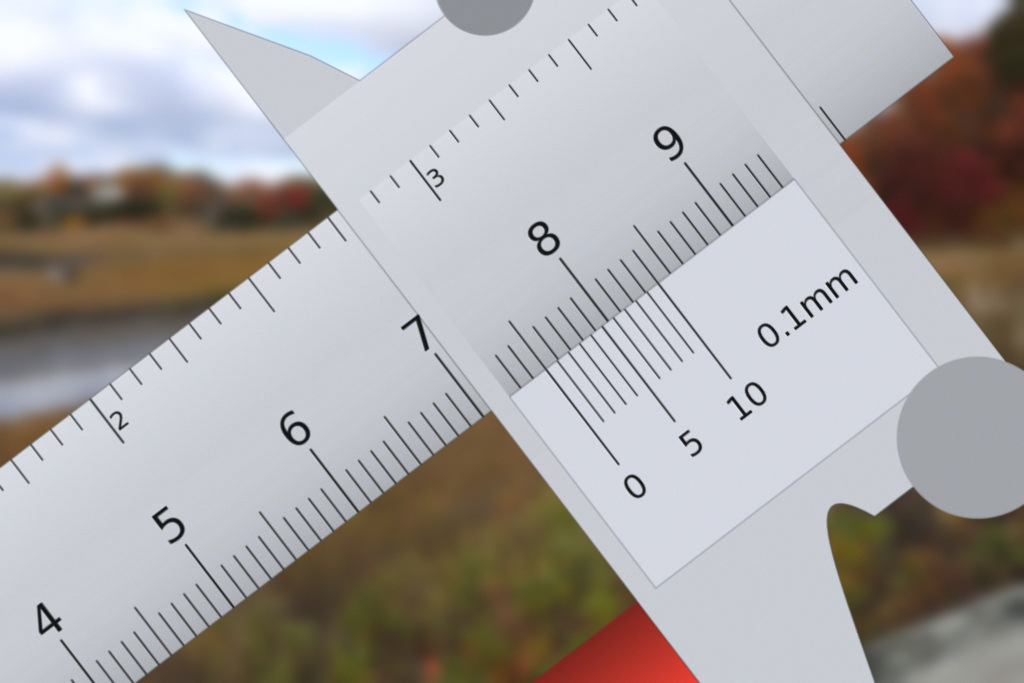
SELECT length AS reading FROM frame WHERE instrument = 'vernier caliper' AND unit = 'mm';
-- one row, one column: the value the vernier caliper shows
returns 75.0 mm
